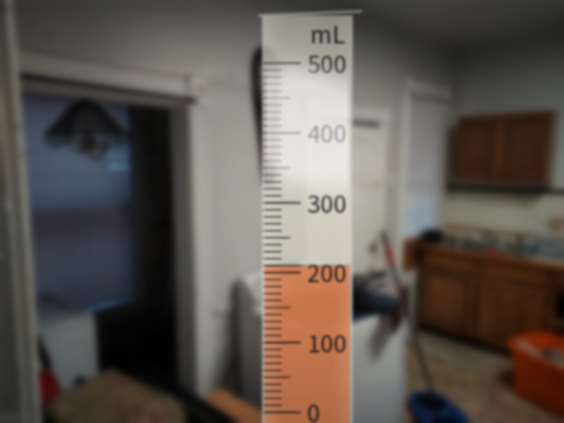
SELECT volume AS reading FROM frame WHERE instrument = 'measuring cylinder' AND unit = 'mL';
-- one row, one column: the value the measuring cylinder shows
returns 210 mL
